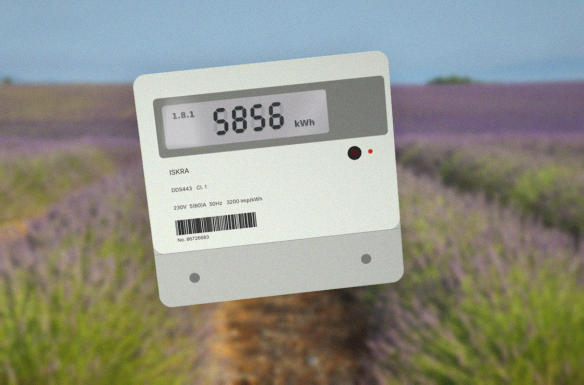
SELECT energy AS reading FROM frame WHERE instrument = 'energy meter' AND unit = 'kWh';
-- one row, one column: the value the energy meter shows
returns 5856 kWh
